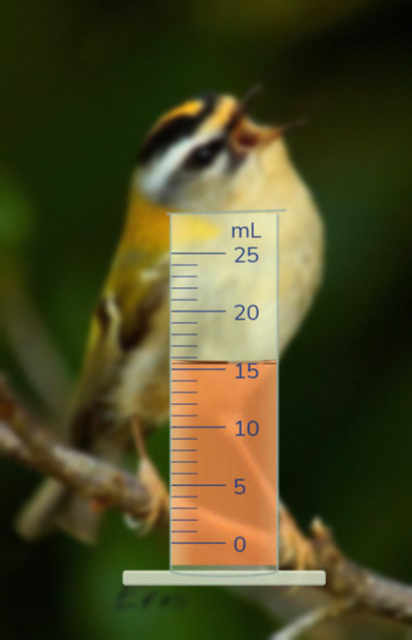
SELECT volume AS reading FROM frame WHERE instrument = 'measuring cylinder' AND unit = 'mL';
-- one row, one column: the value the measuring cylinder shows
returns 15.5 mL
